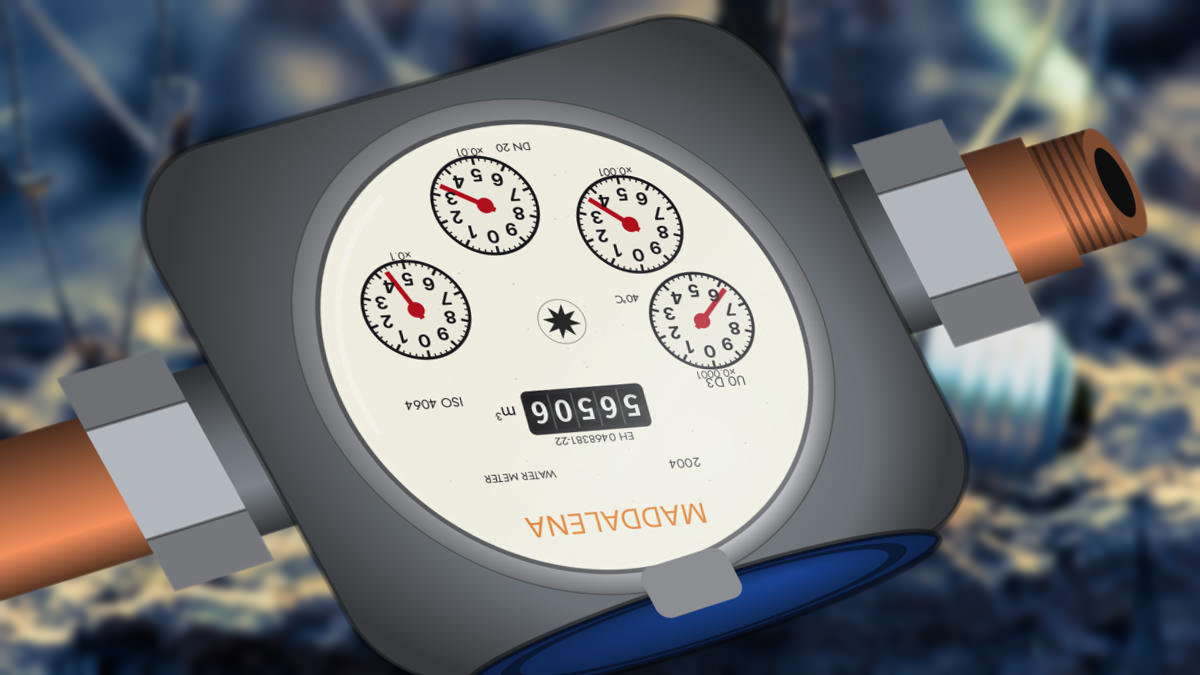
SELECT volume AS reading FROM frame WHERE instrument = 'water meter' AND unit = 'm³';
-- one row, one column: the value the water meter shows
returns 56506.4336 m³
